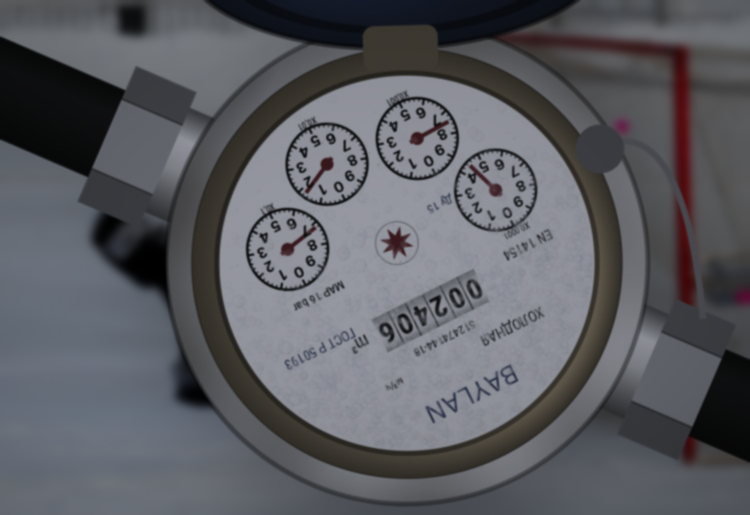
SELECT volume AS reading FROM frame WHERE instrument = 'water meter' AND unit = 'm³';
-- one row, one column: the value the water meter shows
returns 2406.7174 m³
